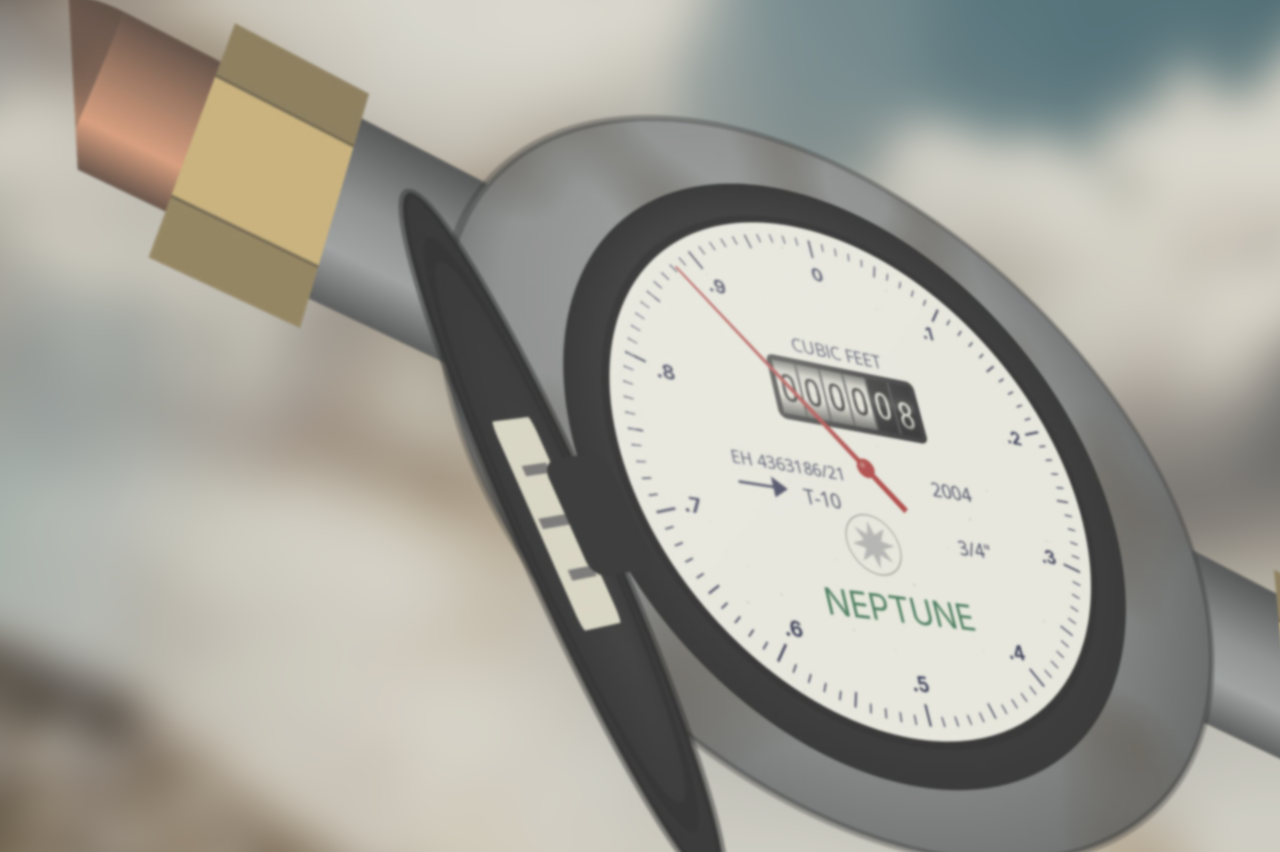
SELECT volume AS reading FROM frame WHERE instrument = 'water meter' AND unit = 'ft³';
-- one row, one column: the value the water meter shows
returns 7.88 ft³
